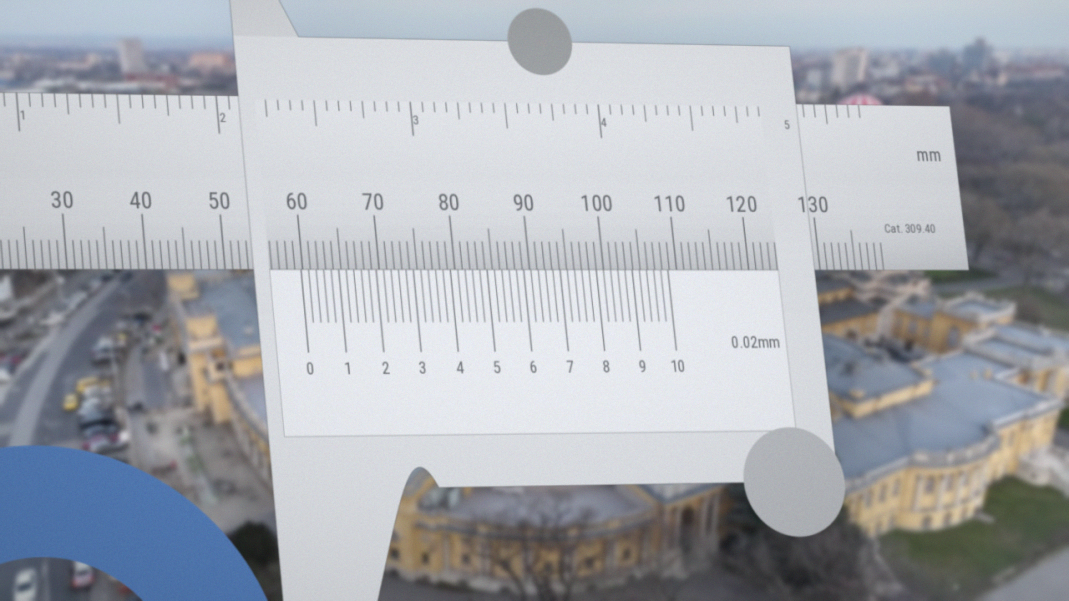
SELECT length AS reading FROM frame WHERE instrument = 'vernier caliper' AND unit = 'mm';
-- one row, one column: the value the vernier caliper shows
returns 59.8 mm
